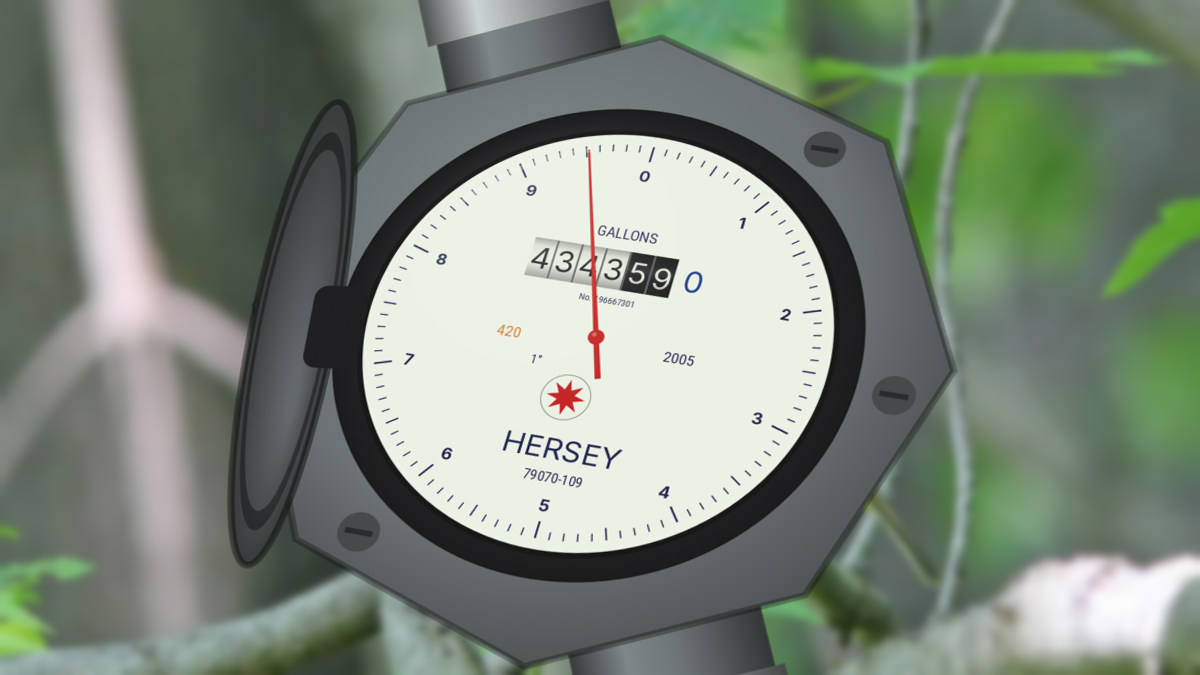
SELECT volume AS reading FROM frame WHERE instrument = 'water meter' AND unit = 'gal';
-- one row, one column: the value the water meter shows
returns 4343589.5 gal
